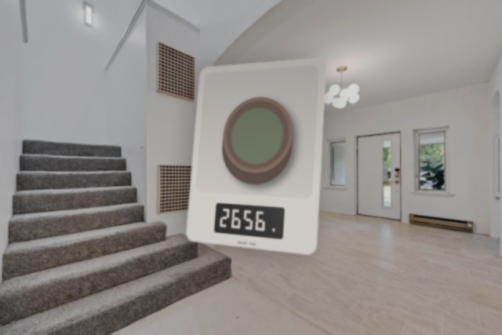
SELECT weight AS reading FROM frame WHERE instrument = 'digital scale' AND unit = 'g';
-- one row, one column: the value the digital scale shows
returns 2656 g
